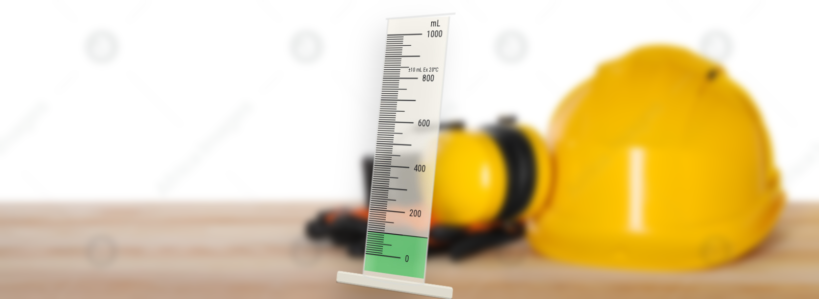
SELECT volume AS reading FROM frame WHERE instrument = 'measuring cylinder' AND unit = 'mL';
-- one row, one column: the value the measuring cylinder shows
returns 100 mL
